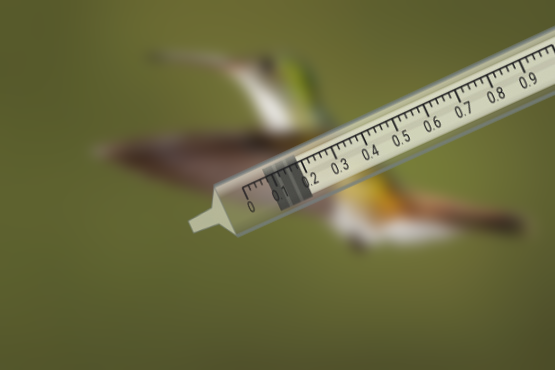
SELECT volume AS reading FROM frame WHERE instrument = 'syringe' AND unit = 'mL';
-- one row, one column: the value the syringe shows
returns 0.08 mL
